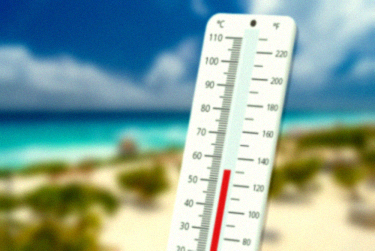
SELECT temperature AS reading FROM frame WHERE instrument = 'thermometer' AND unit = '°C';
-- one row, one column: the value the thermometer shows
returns 55 °C
